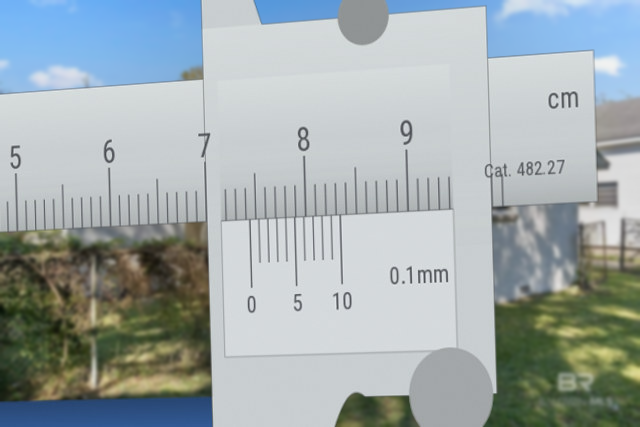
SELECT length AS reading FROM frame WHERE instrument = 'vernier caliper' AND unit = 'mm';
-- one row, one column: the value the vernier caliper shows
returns 74.4 mm
